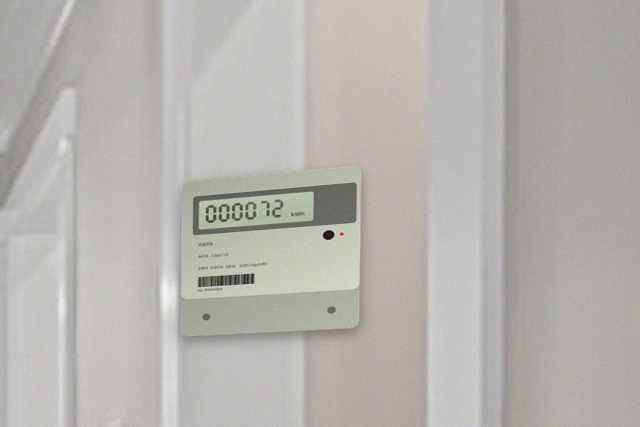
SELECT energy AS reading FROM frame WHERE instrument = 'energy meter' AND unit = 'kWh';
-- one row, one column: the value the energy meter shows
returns 72 kWh
